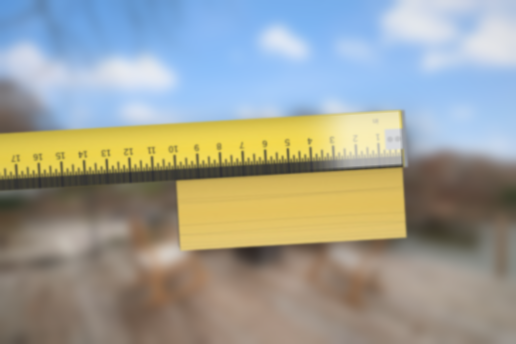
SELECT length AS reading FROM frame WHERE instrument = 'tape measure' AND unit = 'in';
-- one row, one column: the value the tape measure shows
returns 10 in
